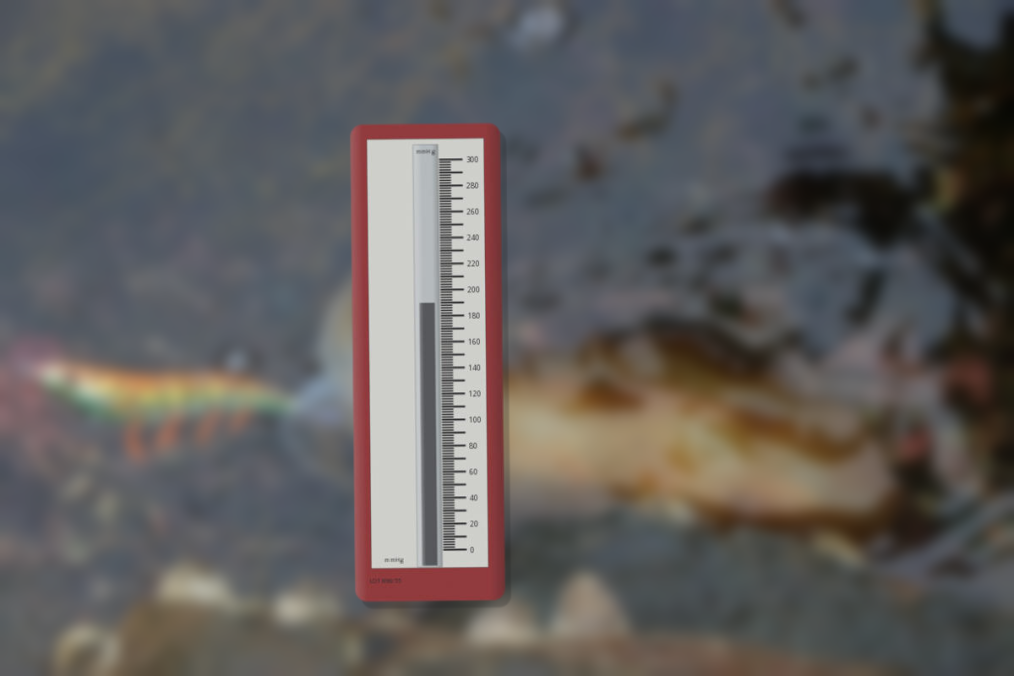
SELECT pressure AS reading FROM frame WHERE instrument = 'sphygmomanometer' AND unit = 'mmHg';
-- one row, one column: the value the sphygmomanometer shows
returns 190 mmHg
